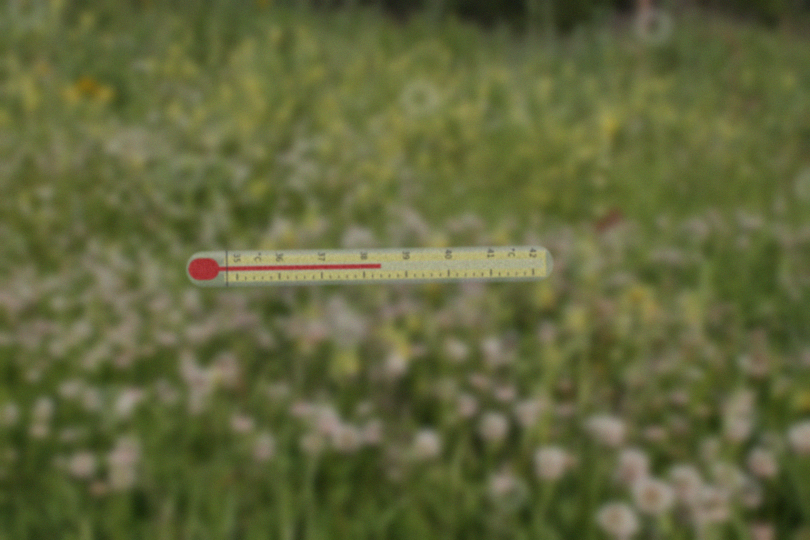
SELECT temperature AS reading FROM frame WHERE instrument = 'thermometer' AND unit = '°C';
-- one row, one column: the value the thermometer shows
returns 38.4 °C
